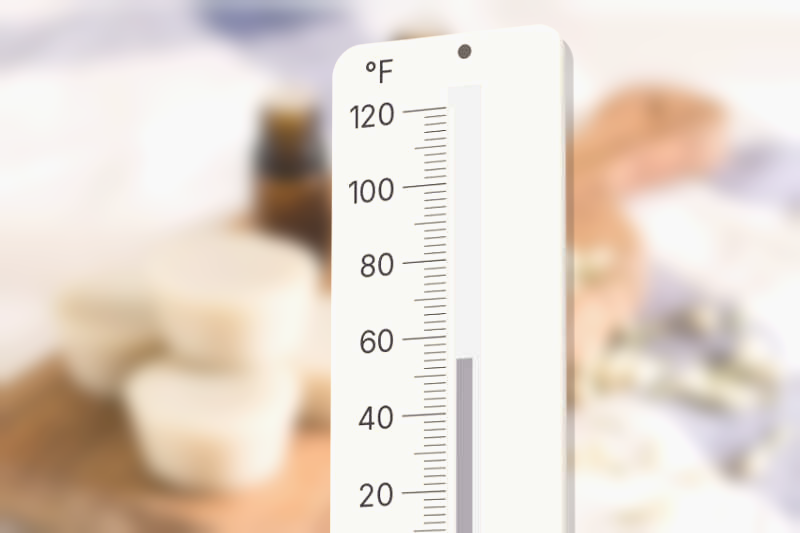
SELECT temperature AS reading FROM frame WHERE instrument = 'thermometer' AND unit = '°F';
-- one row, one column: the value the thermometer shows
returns 54 °F
